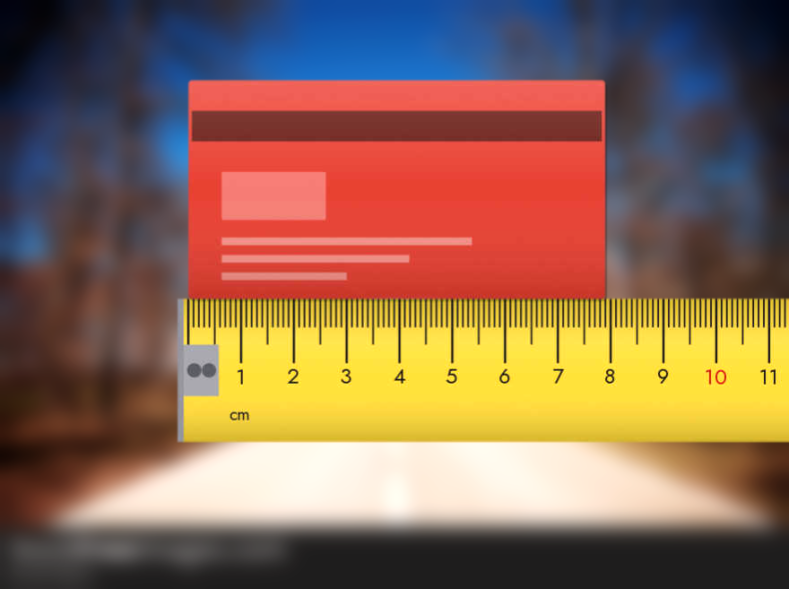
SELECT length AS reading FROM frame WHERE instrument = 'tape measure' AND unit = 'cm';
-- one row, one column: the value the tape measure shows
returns 7.9 cm
